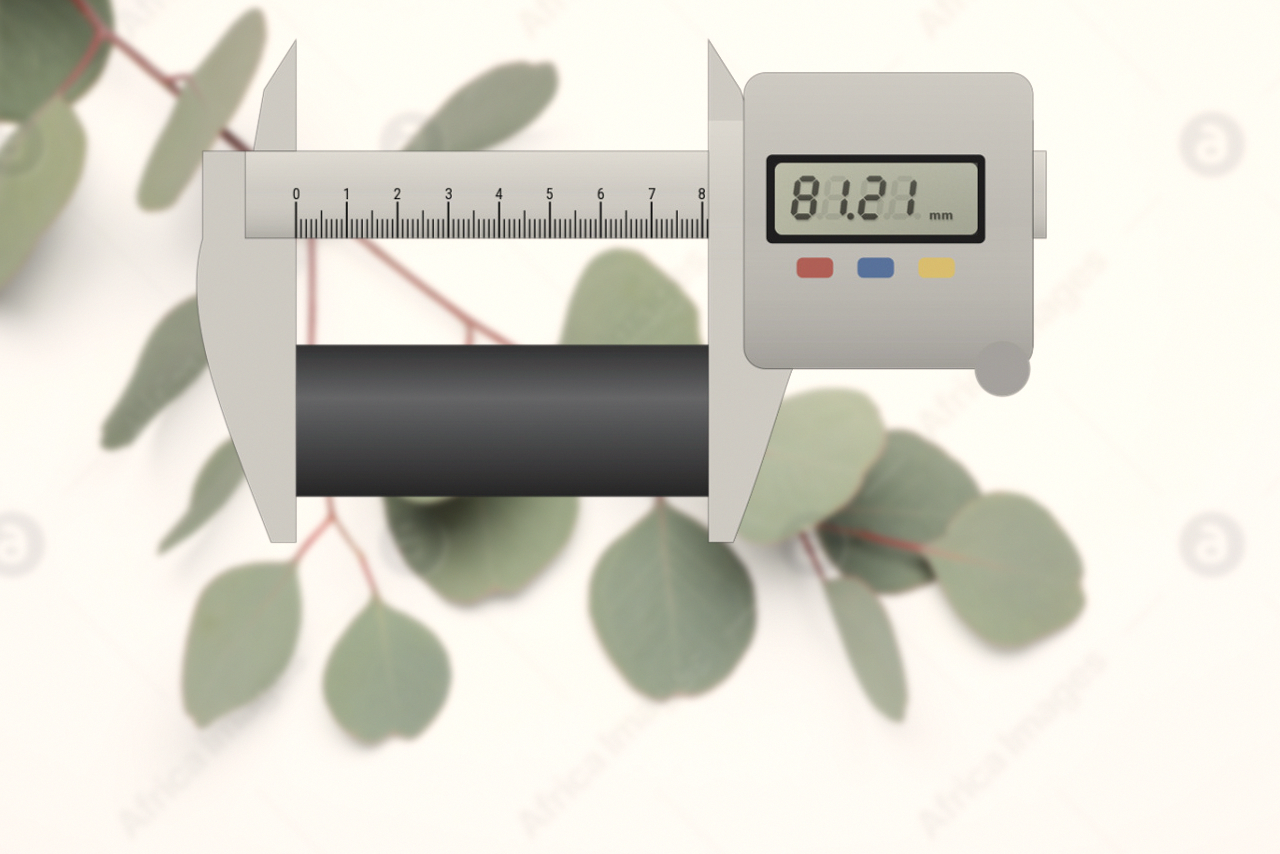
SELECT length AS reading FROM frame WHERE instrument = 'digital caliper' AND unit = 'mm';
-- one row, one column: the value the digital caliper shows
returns 81.21 mm
